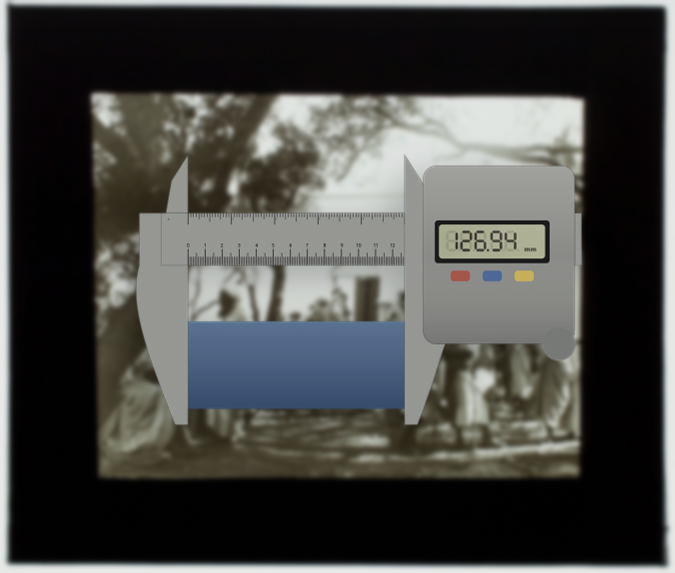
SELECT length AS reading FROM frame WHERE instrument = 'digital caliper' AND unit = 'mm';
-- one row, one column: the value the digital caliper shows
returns 126.94 mm
